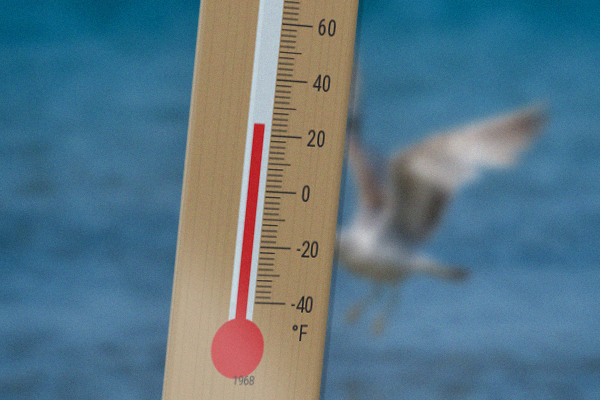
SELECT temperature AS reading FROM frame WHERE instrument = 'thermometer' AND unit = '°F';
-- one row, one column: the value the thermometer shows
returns 24 °F
